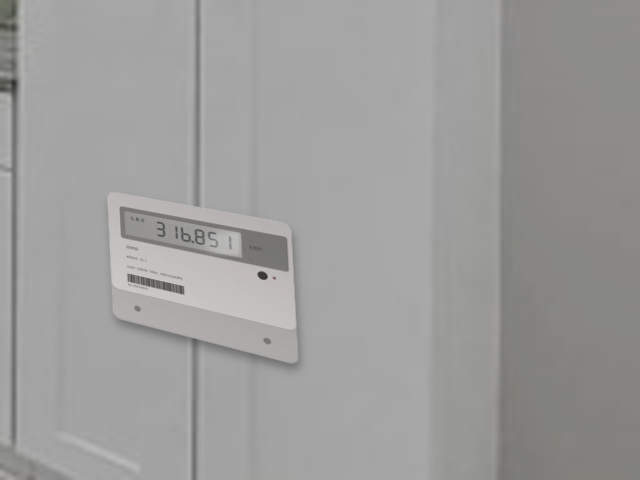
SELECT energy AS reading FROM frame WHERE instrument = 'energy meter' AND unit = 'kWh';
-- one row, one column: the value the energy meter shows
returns 316.851 kWh
